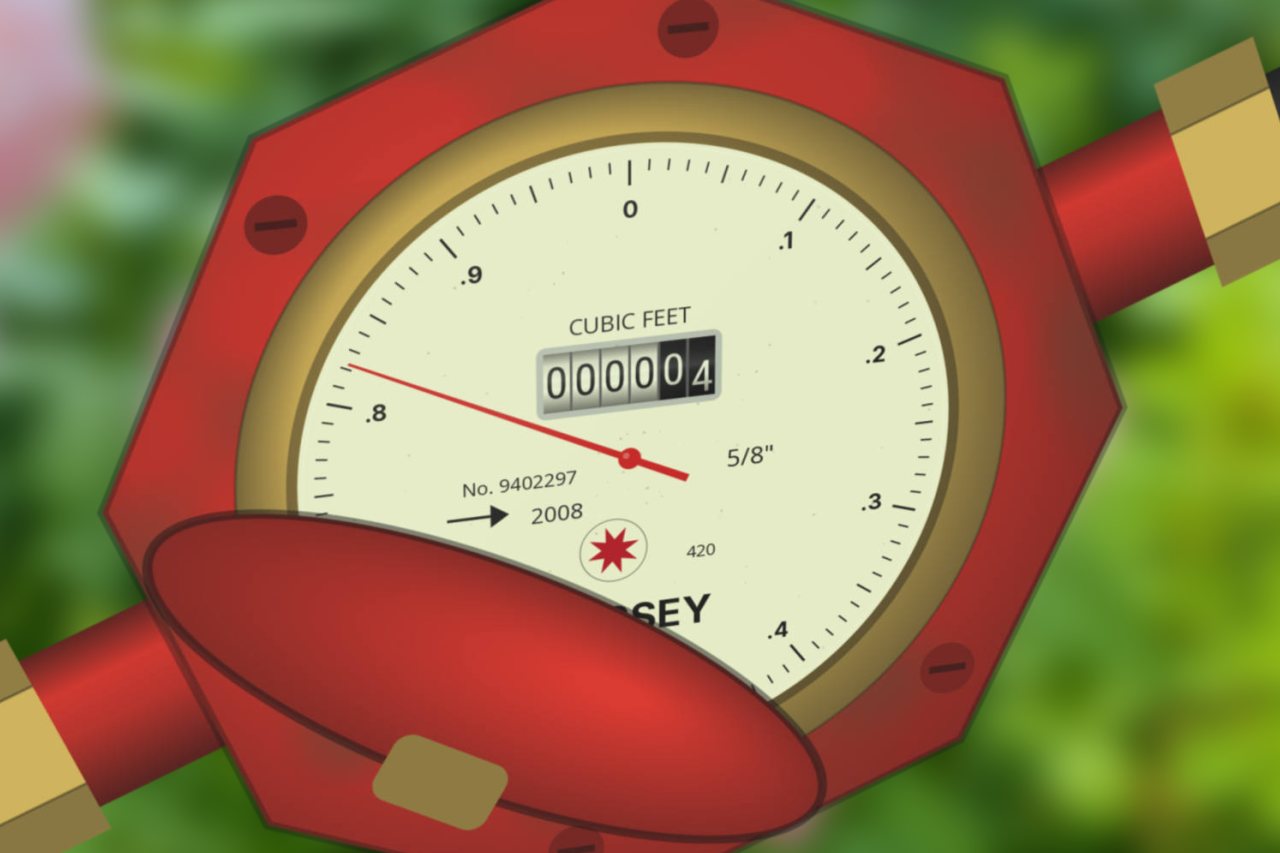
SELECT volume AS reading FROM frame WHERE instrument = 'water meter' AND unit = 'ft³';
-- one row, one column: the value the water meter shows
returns 3.82 ft³
